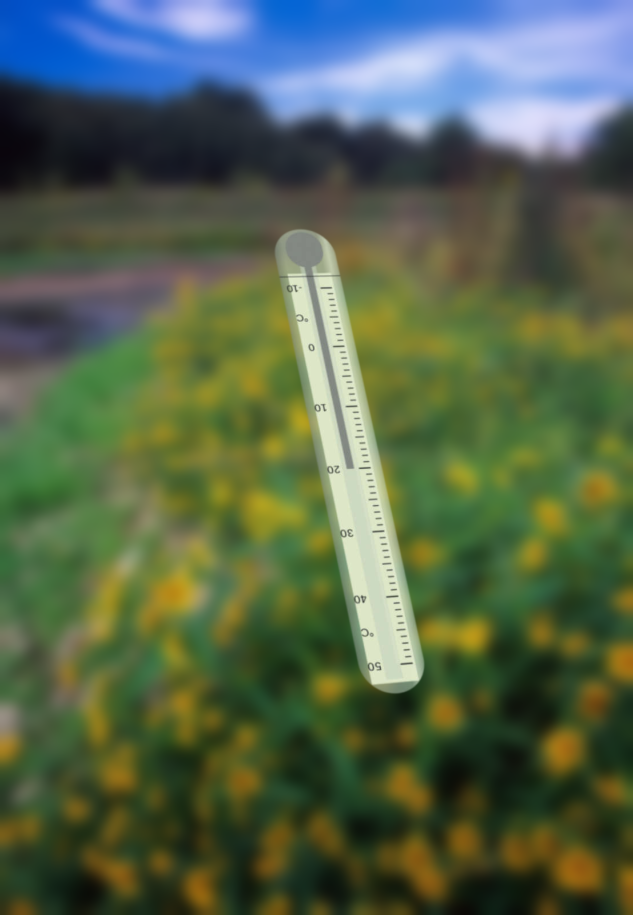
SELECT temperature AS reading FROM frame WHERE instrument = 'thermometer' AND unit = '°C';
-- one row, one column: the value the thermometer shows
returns 20 °C
